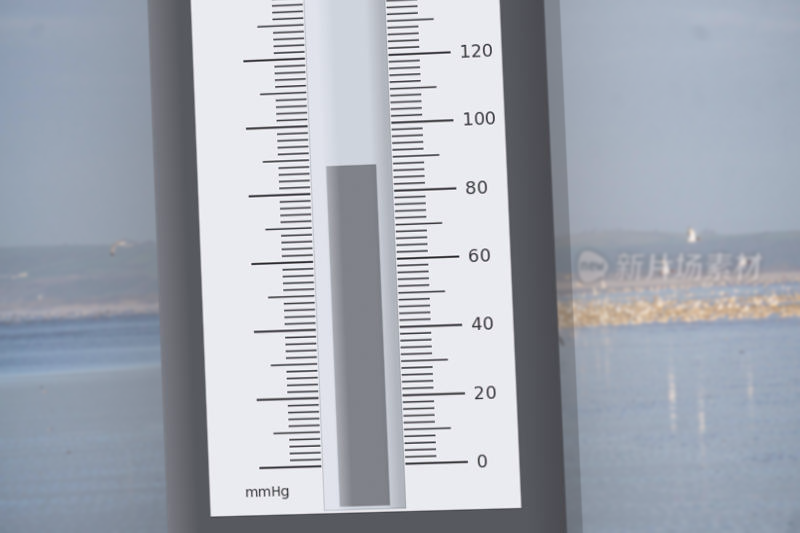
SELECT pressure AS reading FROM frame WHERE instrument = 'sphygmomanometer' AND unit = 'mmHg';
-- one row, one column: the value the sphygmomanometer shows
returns 88 mmHg
